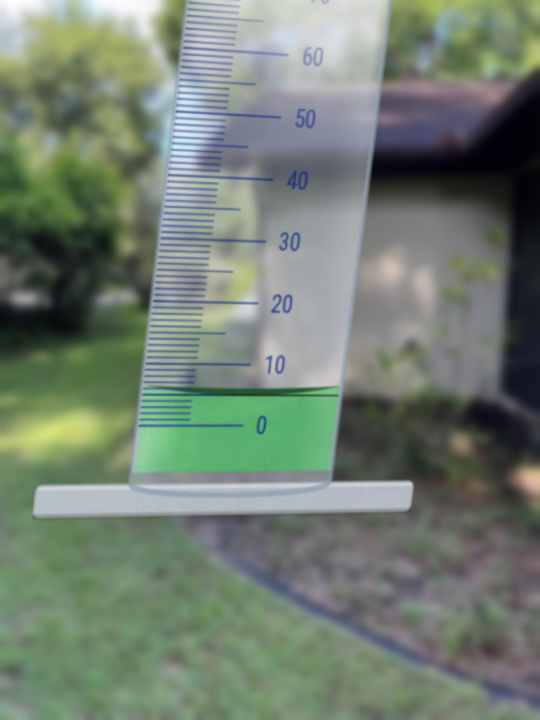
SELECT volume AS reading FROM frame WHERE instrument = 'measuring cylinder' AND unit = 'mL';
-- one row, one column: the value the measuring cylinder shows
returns 5 mL
